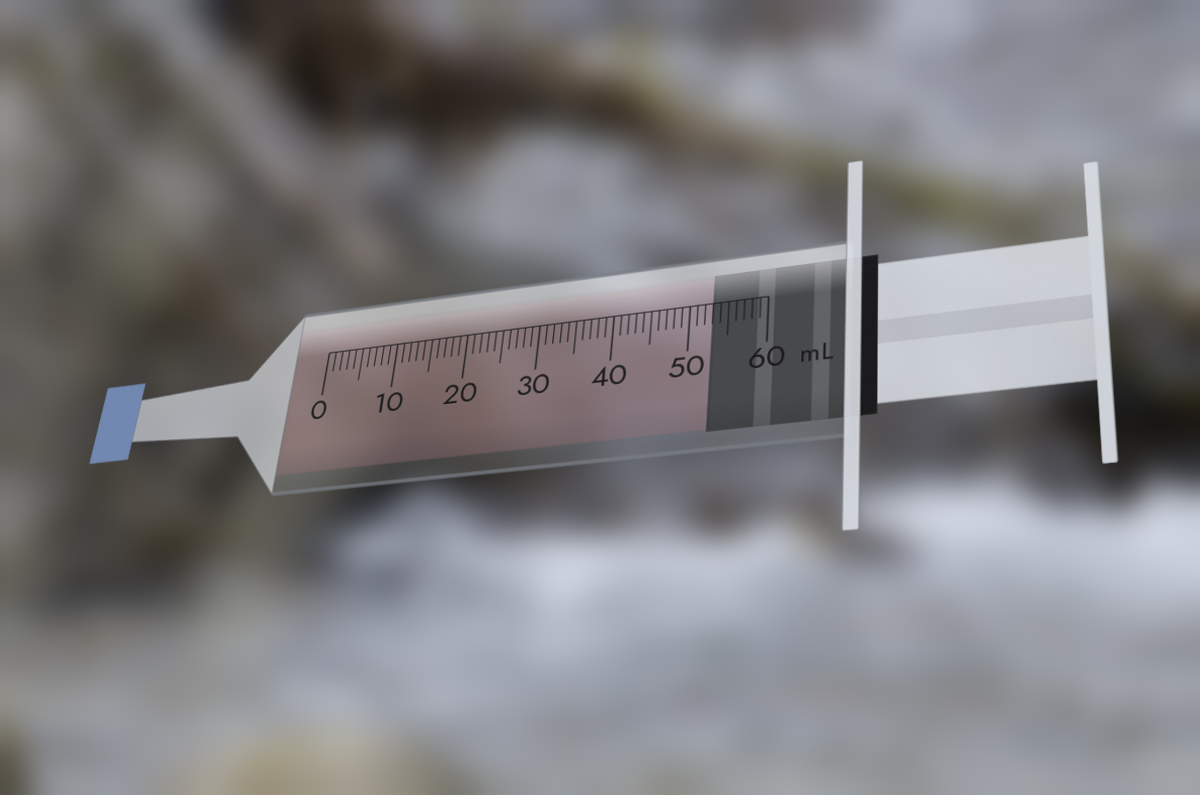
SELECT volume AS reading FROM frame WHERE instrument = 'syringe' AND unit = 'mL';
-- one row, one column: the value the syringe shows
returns 53 mL
